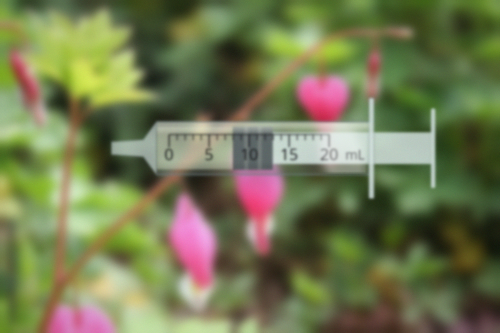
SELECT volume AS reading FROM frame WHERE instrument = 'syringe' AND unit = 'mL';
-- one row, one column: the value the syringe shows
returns 8 mL
